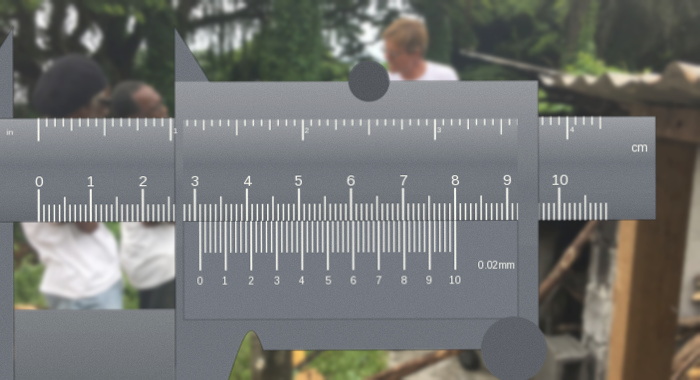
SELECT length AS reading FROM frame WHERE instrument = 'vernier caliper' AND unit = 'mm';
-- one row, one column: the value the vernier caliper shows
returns 31.0 mm
